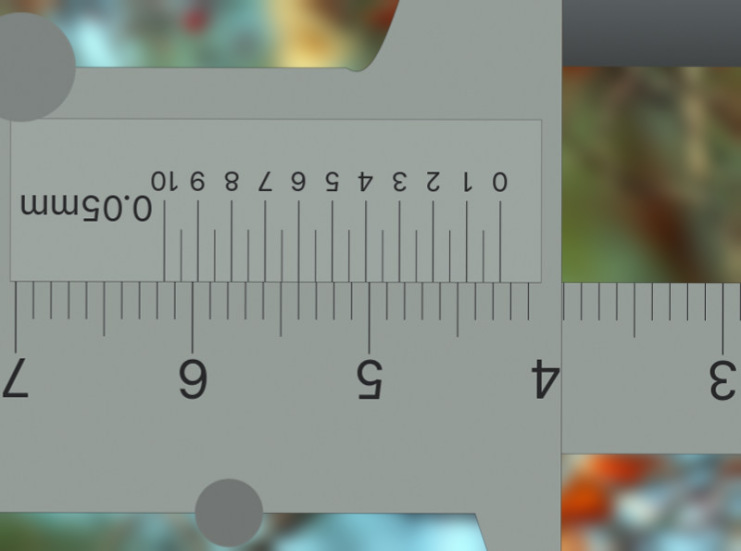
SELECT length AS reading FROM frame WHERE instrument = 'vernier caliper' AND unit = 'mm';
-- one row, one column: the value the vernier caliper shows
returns 42.6 mm
